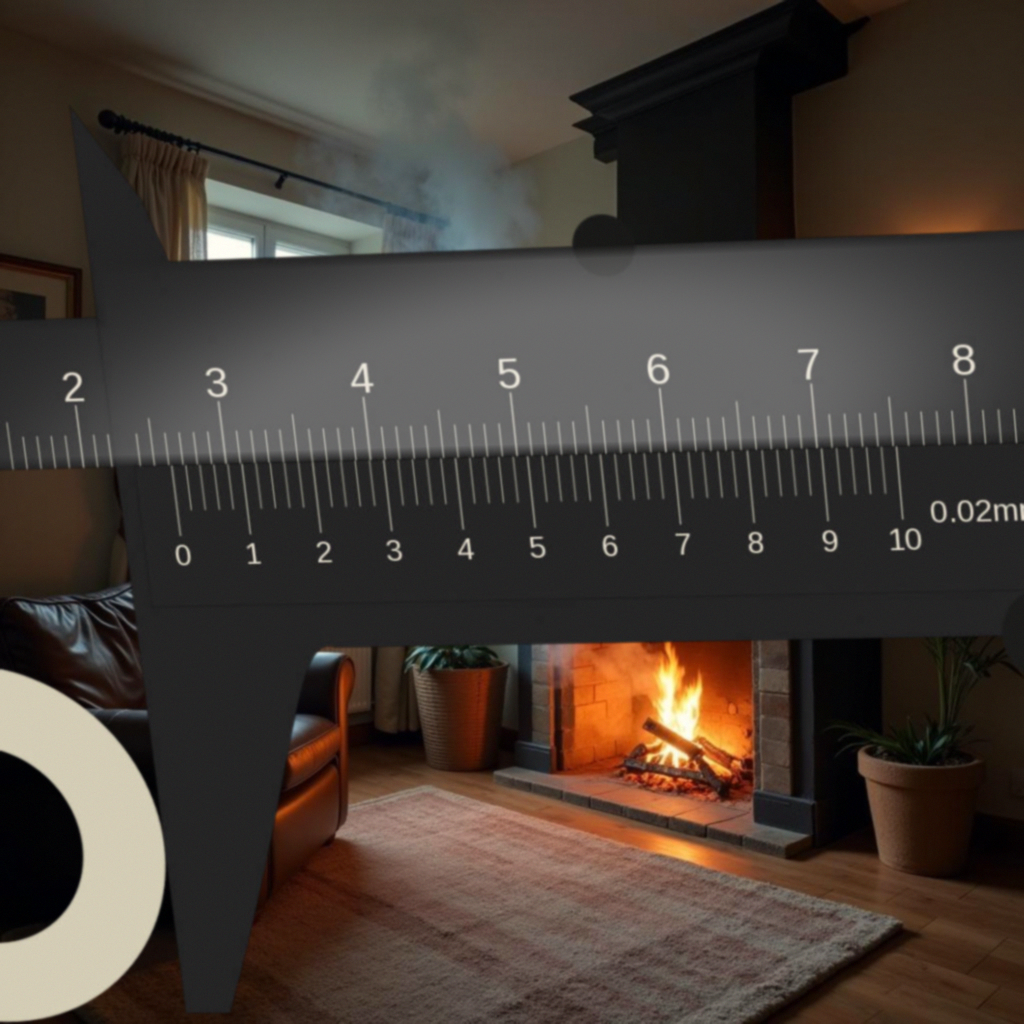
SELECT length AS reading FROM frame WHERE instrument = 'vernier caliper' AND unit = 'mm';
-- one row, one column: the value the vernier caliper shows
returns 26.2 mm
